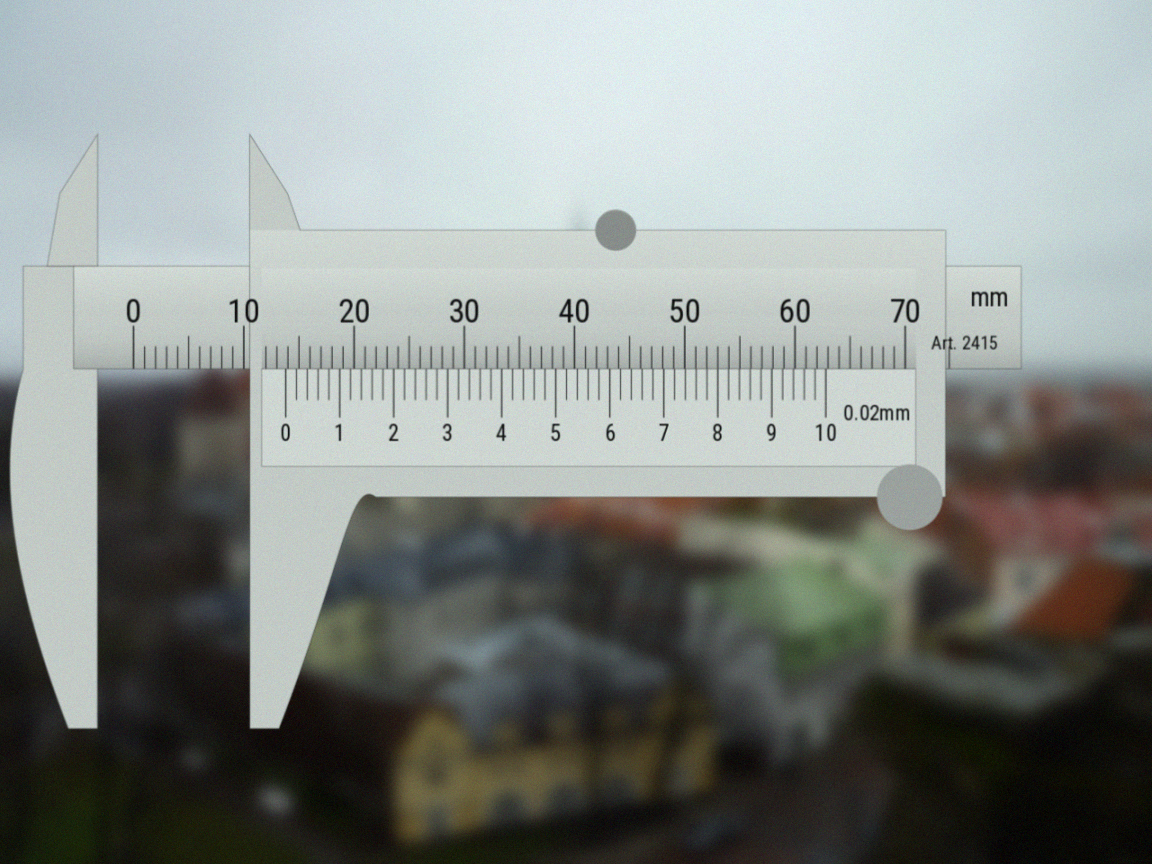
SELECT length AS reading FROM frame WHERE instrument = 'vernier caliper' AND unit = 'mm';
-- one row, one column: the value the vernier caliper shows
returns 13.8 mm
